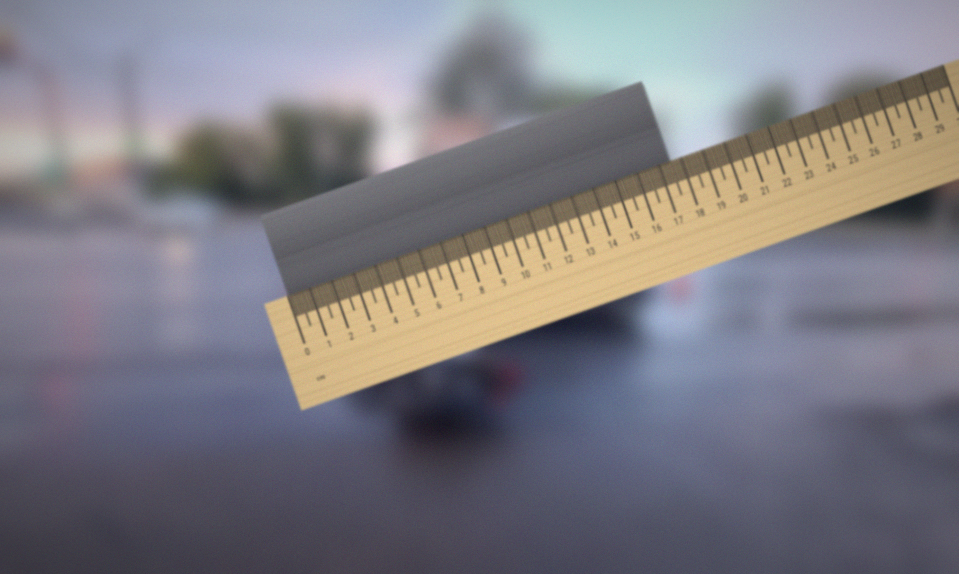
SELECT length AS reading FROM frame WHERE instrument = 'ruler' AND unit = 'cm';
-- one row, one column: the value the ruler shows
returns 17.5 cm
